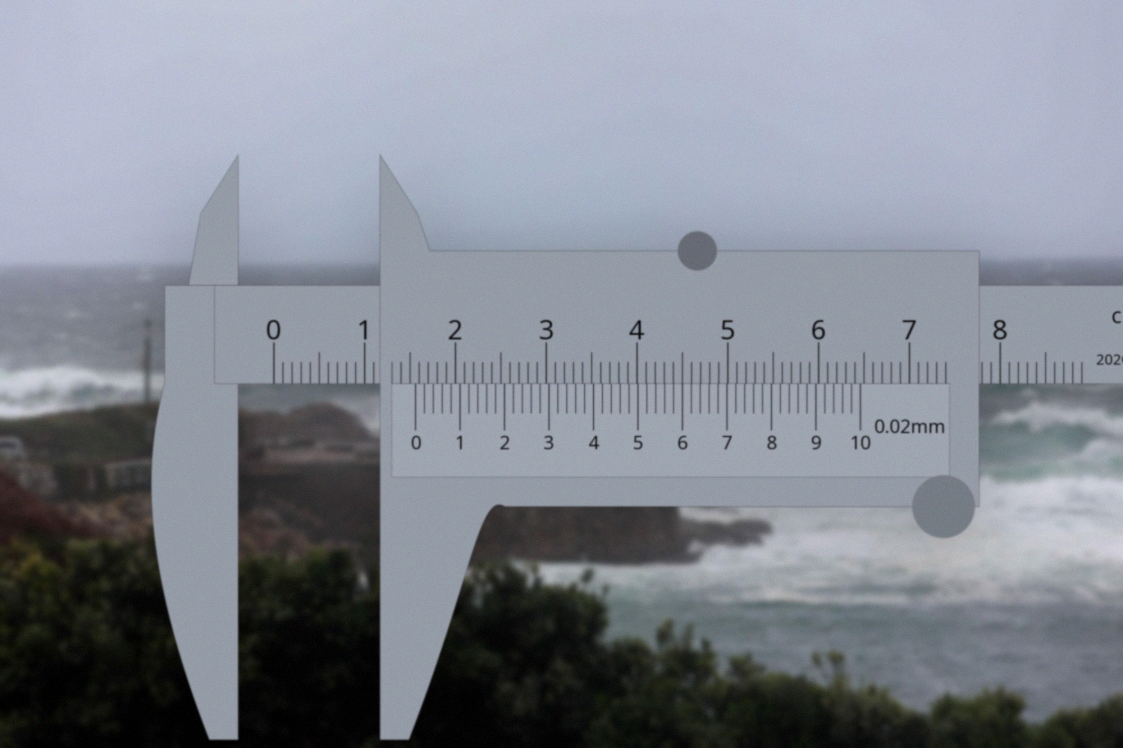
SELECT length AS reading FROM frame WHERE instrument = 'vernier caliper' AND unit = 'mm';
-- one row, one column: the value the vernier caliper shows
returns 15.6 mm
